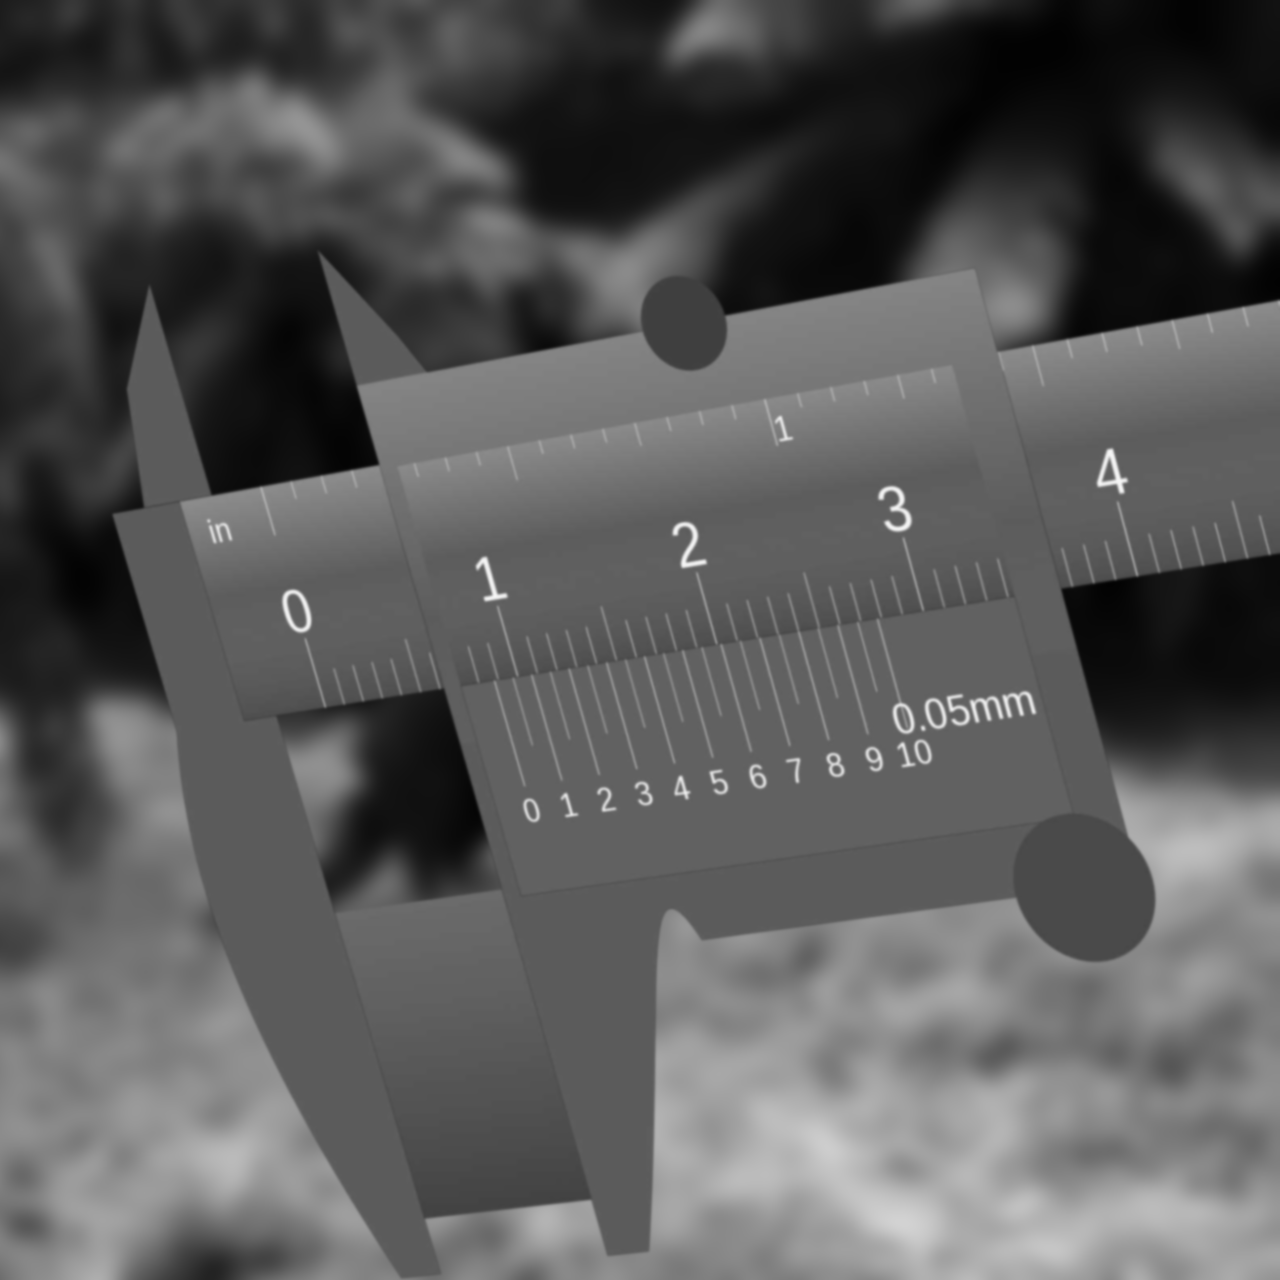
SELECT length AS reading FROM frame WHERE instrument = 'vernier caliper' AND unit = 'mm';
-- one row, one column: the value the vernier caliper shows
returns 8.8 mm
